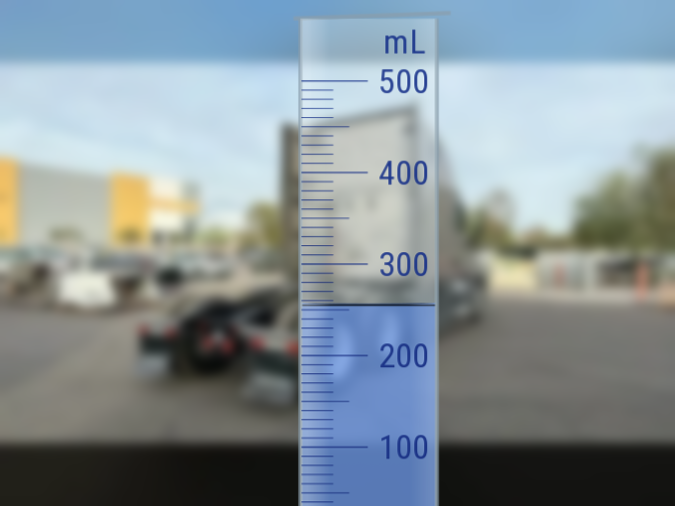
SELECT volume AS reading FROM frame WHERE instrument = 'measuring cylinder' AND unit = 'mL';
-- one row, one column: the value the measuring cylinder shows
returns 255 mL
